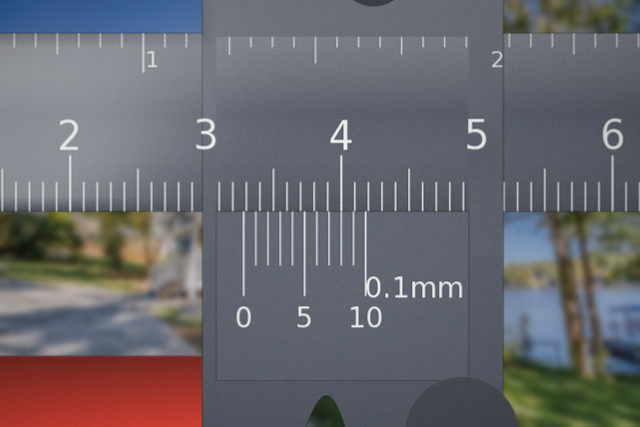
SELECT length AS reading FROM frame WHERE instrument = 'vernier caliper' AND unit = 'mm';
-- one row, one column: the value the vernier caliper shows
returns 32.8 mm
